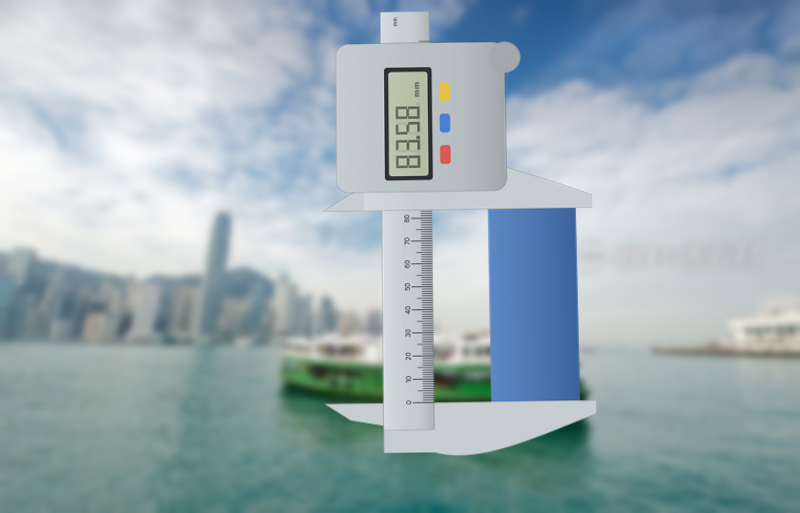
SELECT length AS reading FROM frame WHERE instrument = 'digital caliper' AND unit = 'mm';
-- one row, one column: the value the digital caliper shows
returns 83.58 mm
